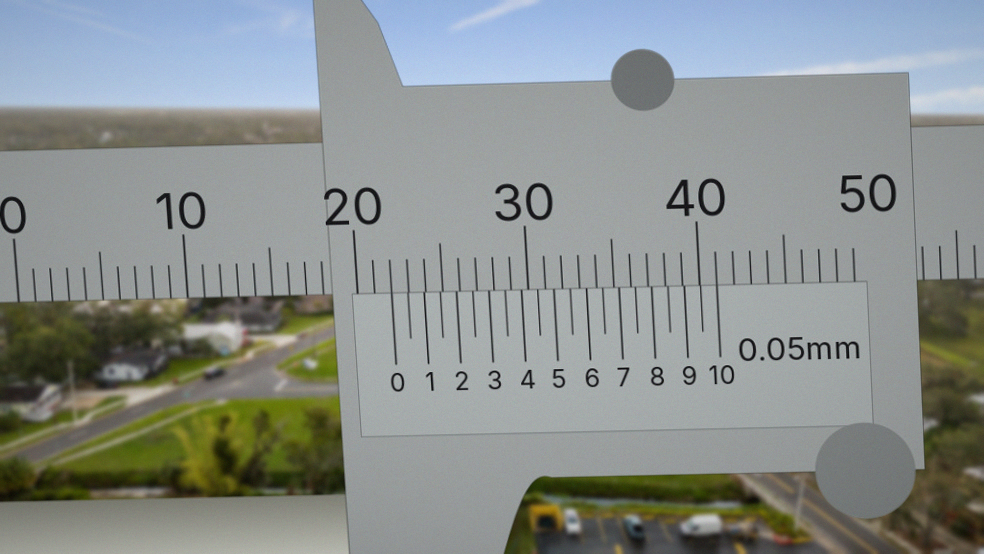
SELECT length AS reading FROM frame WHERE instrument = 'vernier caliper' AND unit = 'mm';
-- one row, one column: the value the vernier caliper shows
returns 22.0 mm
